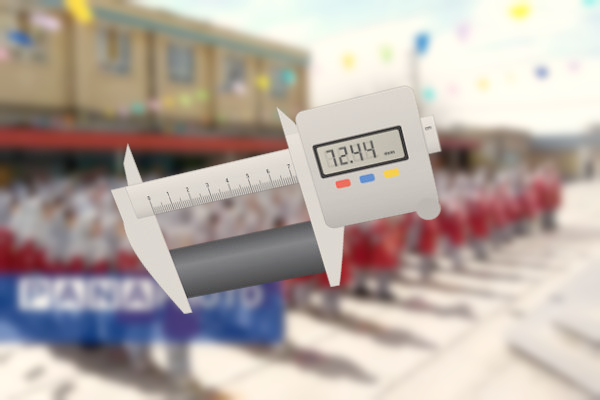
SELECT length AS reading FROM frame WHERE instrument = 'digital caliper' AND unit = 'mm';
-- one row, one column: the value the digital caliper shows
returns 72.44 mm
